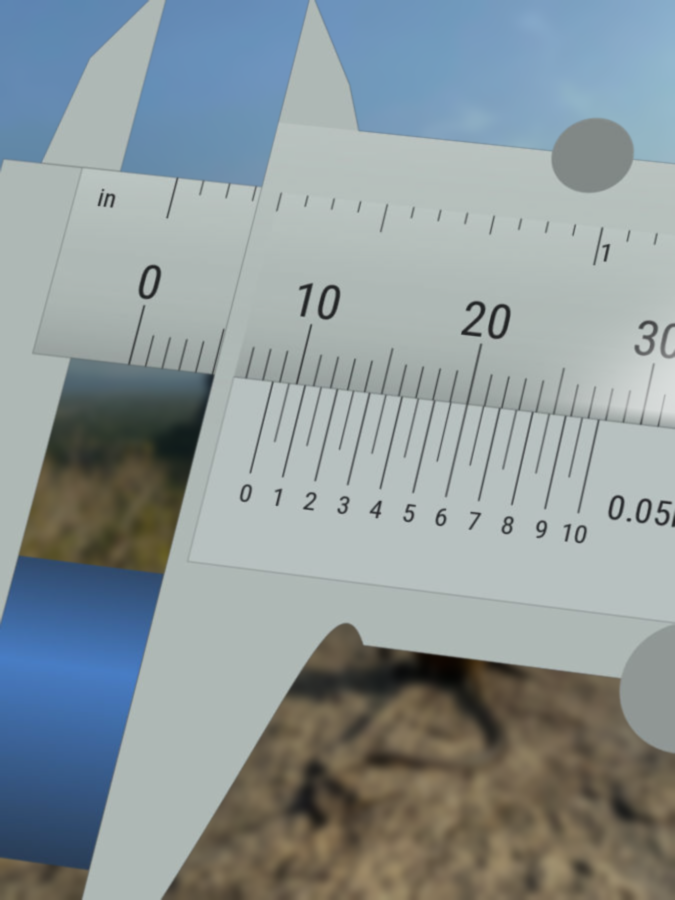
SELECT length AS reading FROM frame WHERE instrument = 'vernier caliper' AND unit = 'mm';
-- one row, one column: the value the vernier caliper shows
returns 8.6 mm
